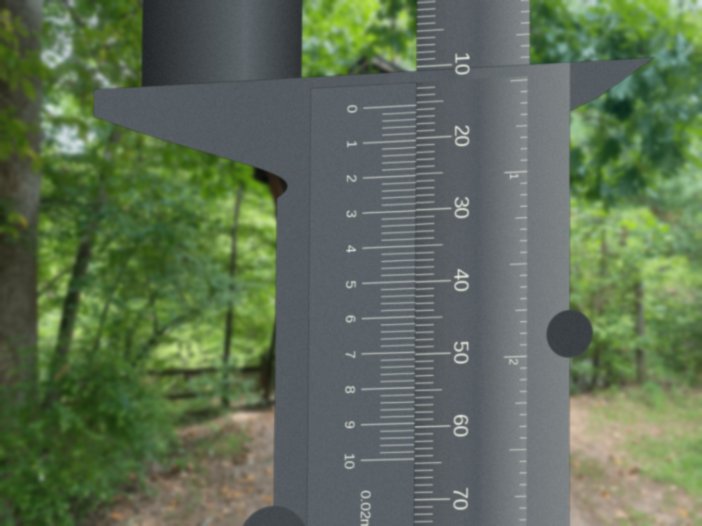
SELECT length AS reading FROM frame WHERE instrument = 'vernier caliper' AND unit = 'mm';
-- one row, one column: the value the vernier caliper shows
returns 15.4 mm
